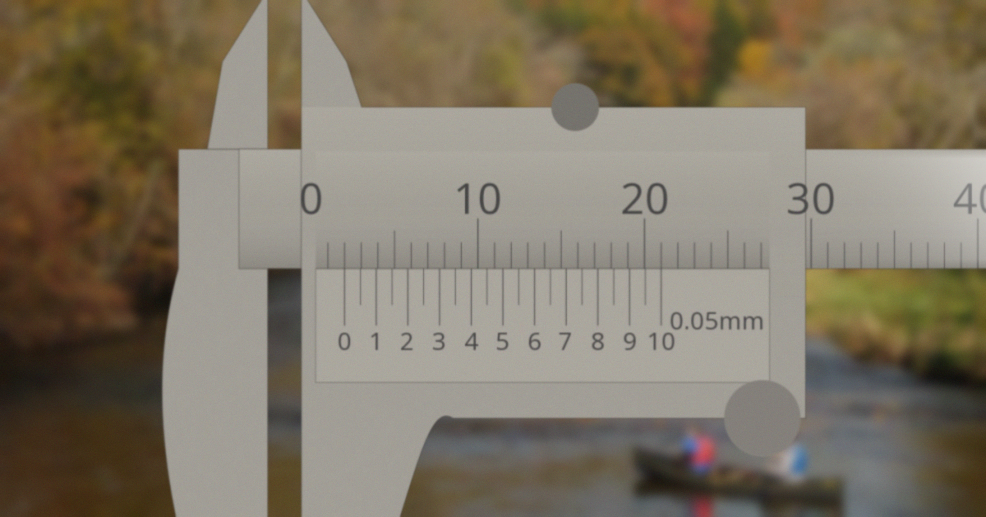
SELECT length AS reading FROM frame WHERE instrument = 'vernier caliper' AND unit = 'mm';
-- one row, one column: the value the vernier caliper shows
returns 2.0 mm
